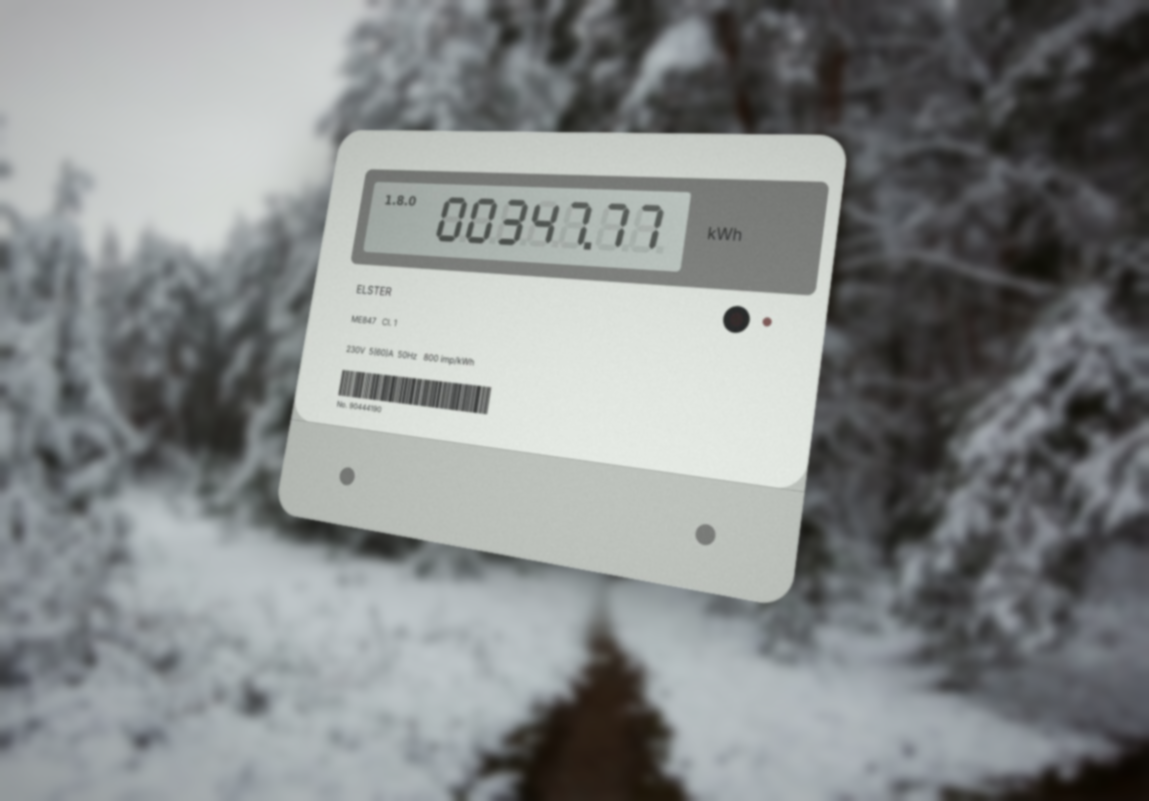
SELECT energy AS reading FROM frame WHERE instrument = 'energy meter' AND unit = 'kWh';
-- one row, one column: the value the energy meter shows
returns 347.77 kWh
